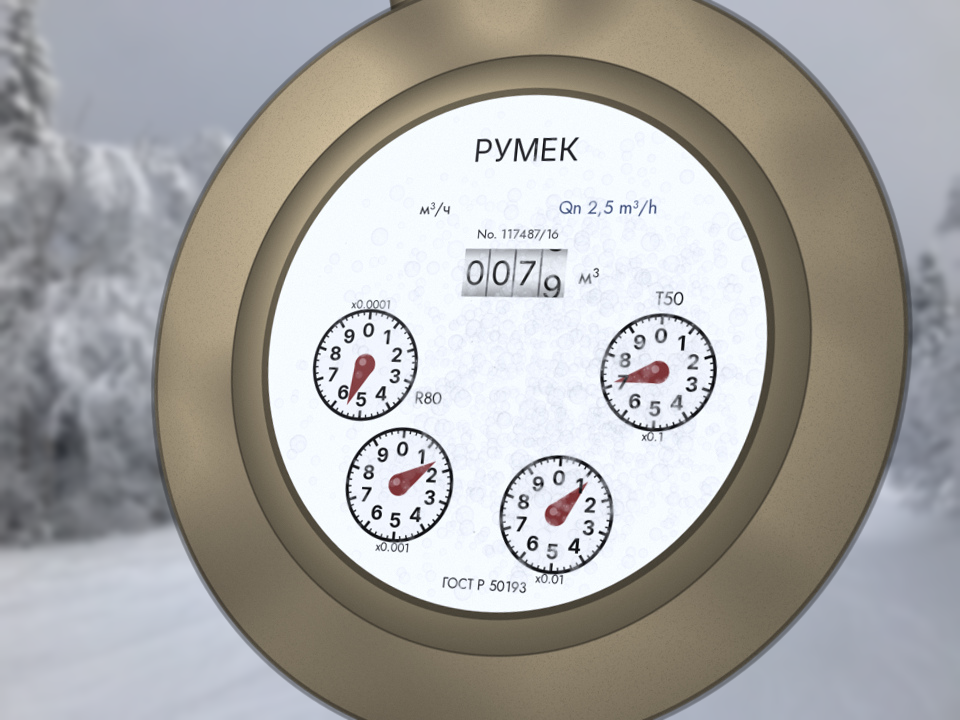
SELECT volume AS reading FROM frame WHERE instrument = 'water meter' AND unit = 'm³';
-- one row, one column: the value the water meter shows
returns 78.7115 m³
